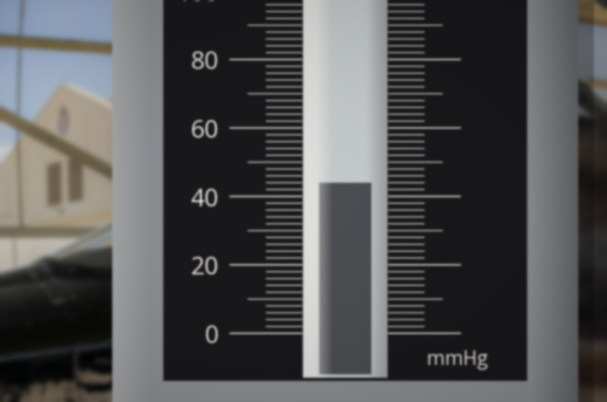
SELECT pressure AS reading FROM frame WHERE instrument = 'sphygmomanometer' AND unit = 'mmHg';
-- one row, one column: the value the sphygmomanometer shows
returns 44 mmHg
